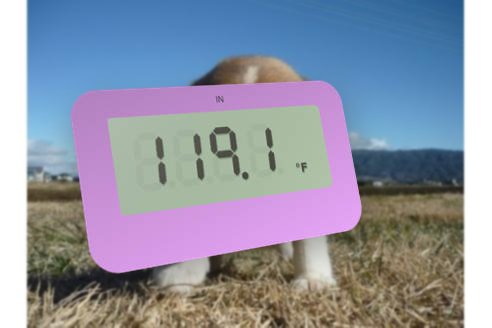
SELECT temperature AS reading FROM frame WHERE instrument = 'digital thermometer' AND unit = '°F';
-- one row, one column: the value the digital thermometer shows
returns 119.1 °F
